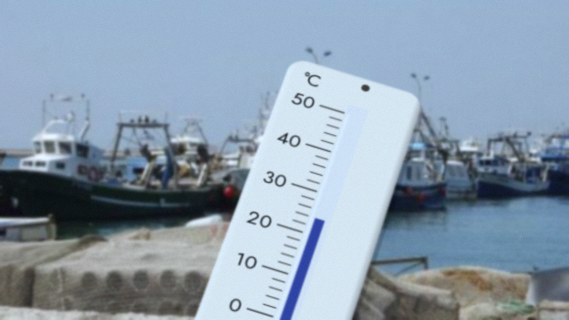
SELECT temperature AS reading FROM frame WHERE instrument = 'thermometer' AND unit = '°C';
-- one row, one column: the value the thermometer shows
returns 24 °C
